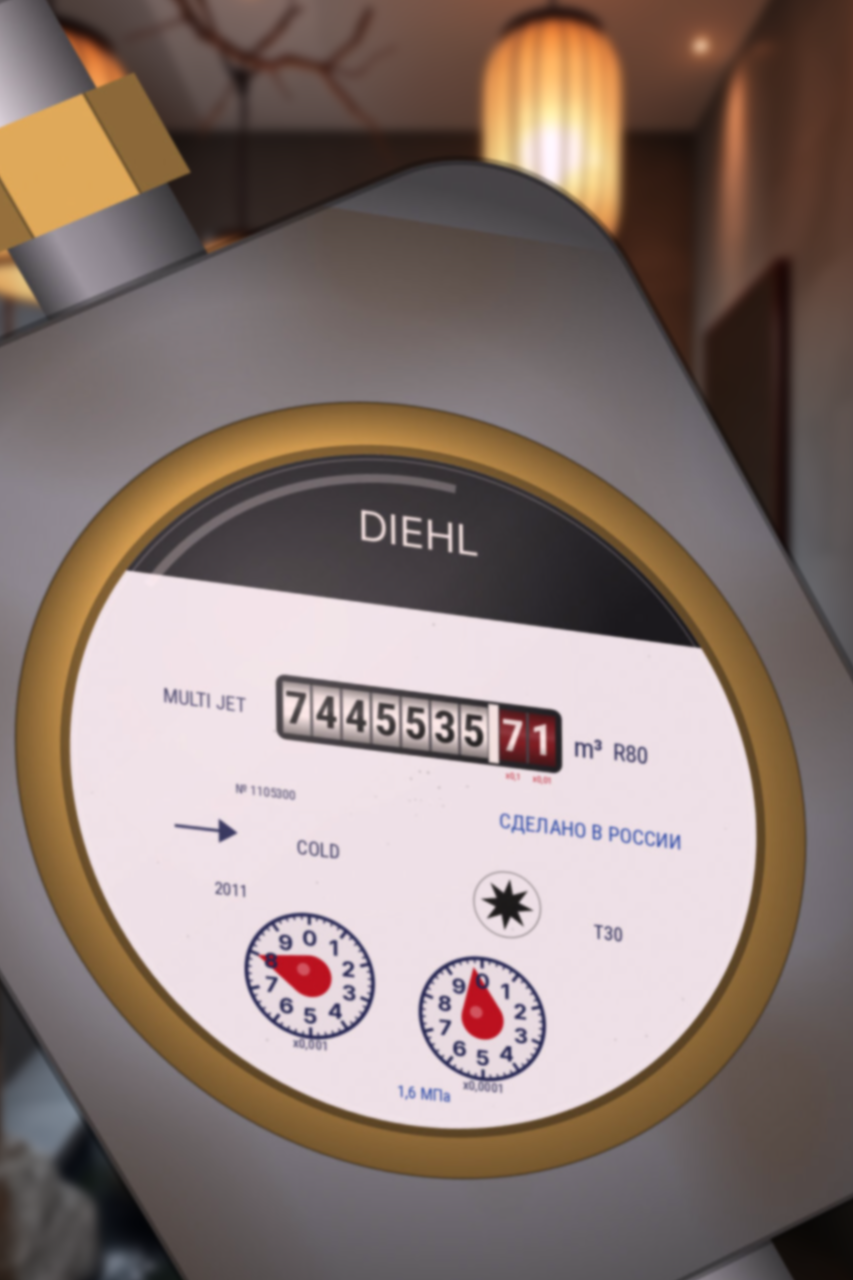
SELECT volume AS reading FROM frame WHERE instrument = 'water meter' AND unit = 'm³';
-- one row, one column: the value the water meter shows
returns 7445535.7179 m³
